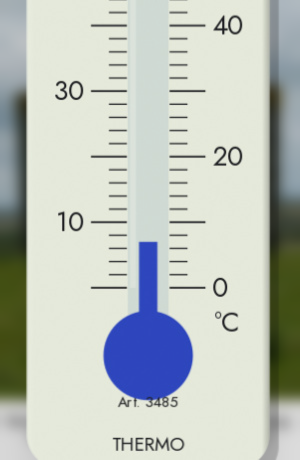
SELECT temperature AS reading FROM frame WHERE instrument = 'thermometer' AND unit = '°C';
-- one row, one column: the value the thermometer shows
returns 7 °C
